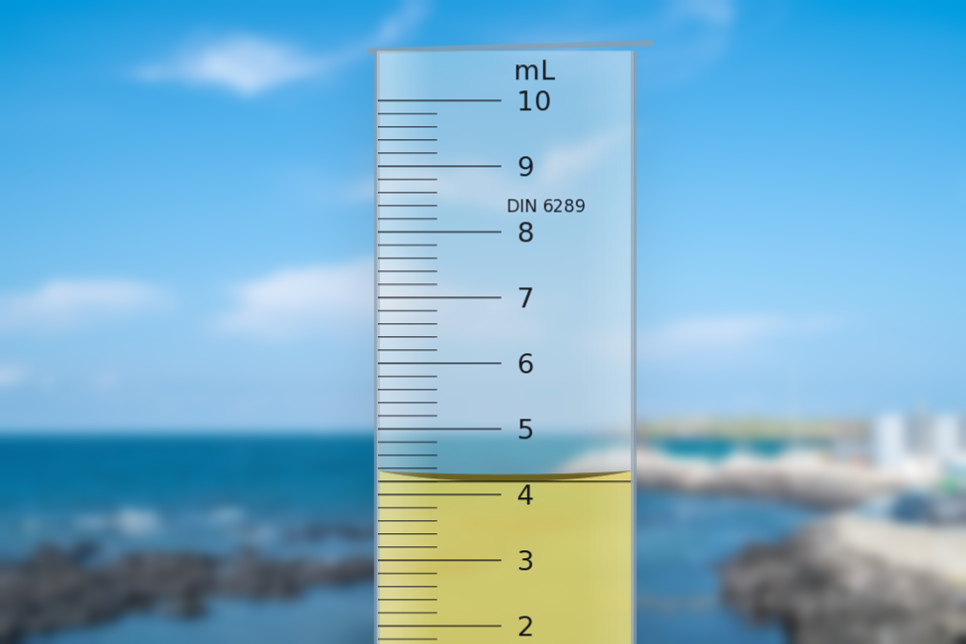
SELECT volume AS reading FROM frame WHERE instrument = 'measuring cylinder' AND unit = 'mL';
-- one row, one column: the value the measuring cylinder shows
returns 4.2 mL
